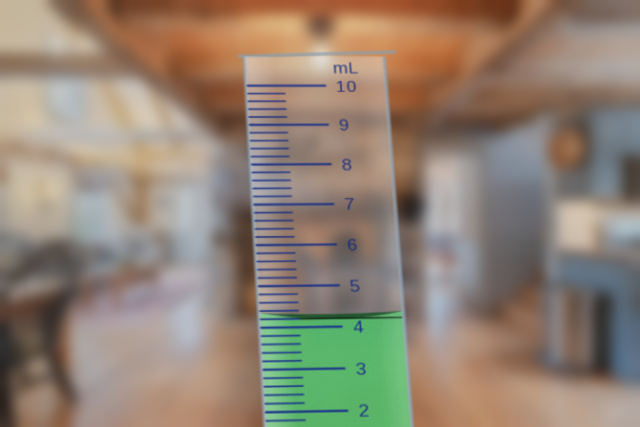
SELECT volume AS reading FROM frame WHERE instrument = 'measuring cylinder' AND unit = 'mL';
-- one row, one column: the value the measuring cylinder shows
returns 4.2 mL
